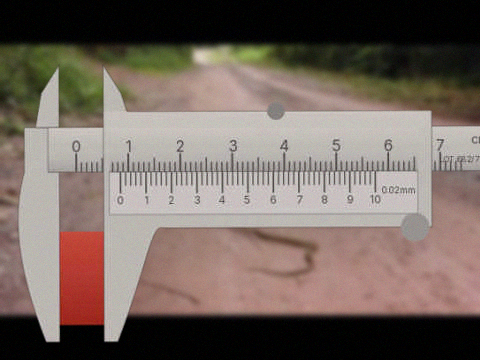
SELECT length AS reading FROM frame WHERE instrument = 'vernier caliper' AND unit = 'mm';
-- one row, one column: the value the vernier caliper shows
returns 8.5 mm
